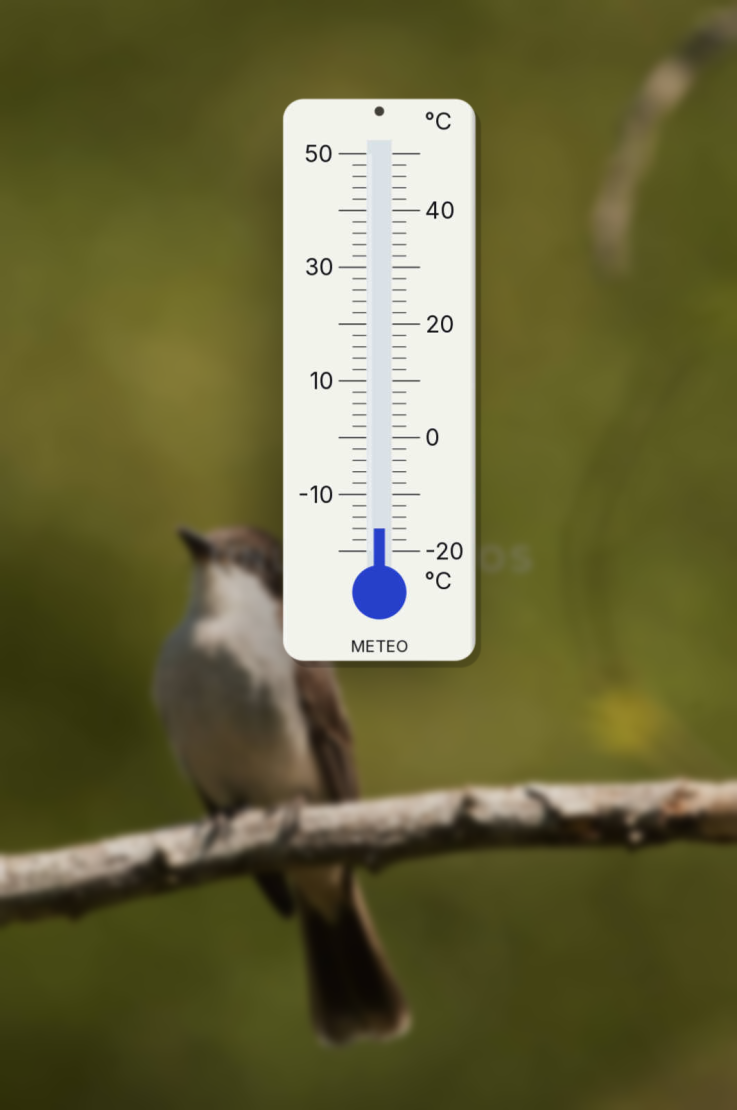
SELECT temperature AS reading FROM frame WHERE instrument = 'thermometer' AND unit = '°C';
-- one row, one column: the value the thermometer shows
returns -16 °C
